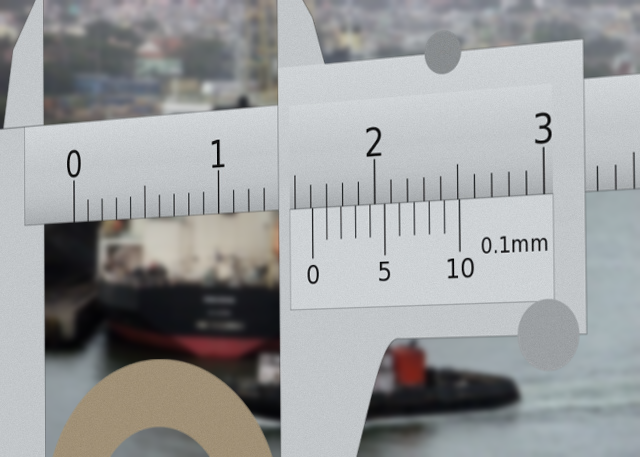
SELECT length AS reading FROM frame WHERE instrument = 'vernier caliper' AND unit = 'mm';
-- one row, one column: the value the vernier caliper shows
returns 16.1 mm
